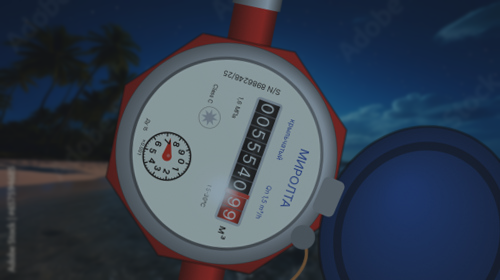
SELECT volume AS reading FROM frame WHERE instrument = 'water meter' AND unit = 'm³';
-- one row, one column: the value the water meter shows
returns 55540.997 m³
